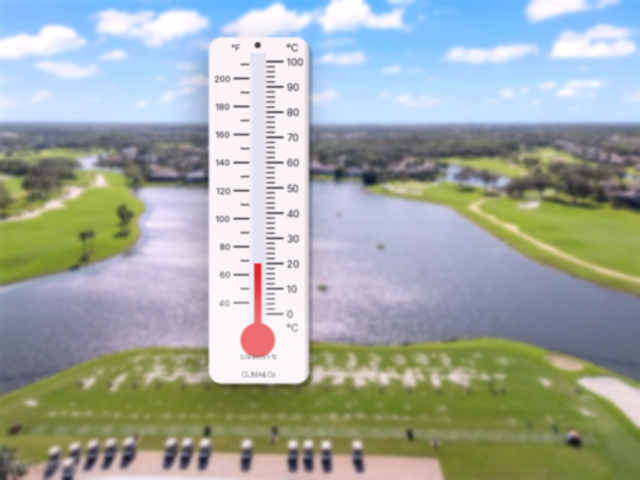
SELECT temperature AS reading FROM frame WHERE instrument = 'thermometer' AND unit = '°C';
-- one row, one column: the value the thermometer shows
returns 20 °C
